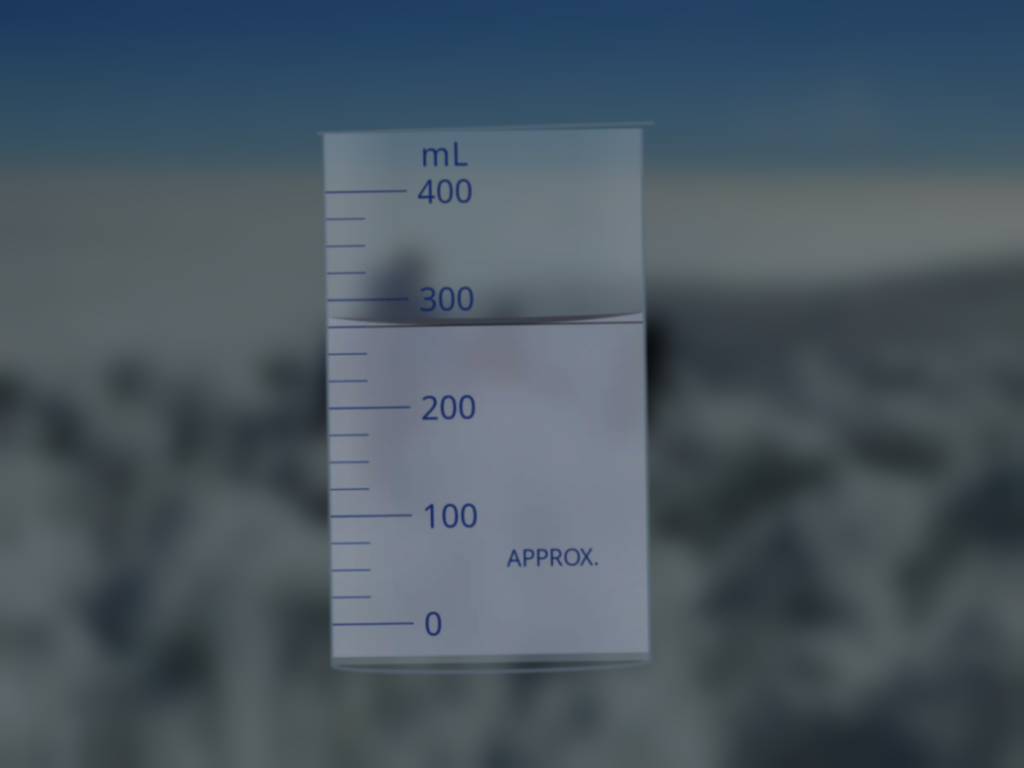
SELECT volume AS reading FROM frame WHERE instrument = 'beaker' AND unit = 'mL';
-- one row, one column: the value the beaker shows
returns 275 mL
